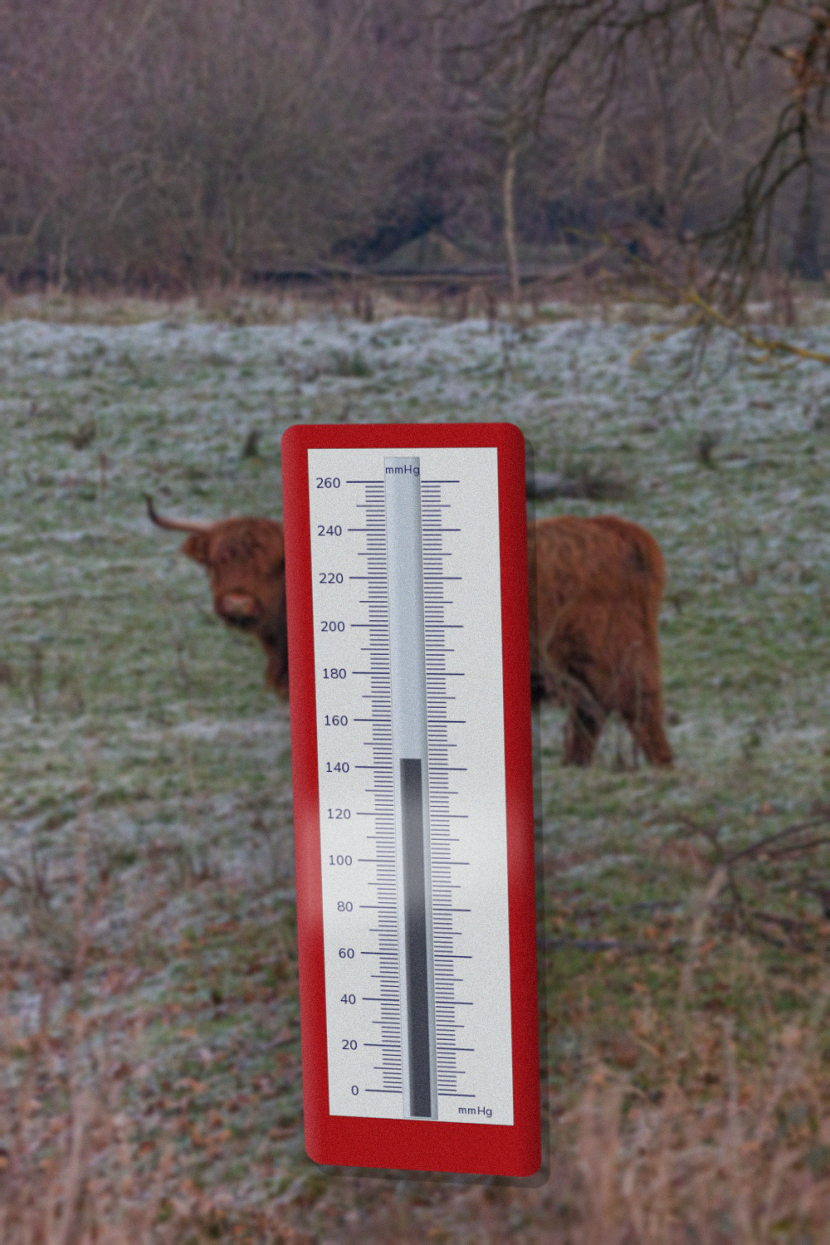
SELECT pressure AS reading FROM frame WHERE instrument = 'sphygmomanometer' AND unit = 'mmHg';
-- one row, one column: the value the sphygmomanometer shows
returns 144 mmHg
